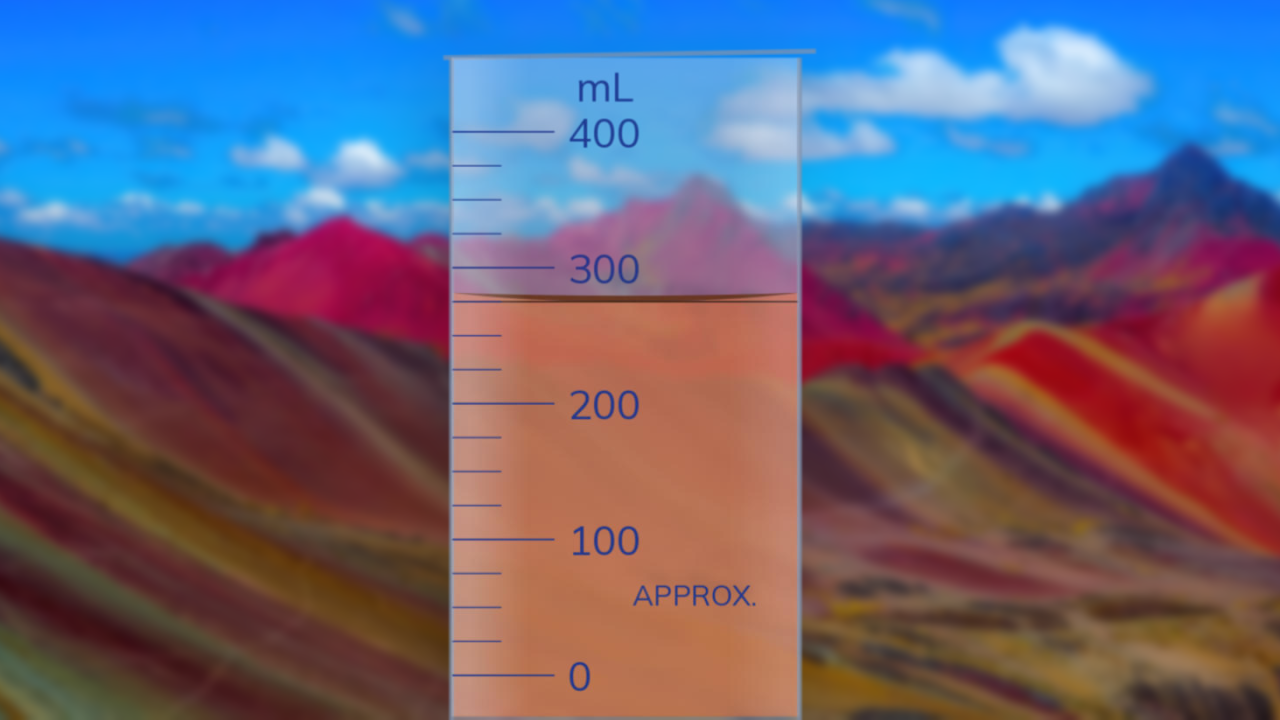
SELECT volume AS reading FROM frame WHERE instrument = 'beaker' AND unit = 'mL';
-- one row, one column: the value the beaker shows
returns 275 mL
